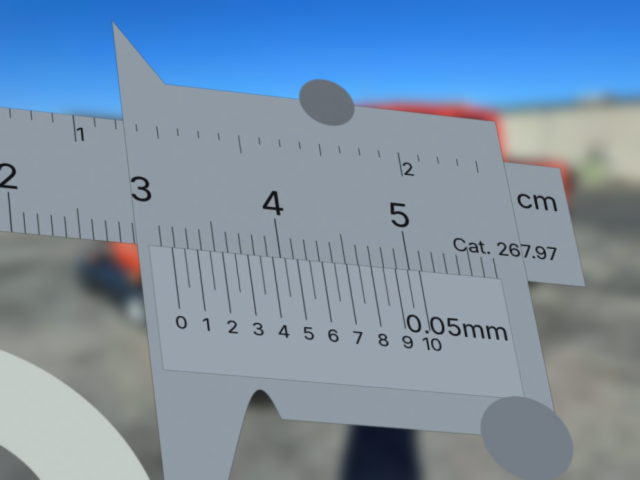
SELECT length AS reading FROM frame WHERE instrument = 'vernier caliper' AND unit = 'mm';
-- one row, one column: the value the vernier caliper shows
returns 31.8 mm
